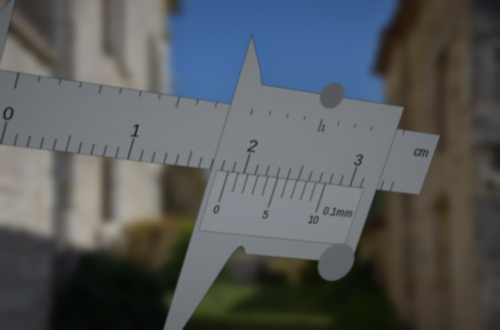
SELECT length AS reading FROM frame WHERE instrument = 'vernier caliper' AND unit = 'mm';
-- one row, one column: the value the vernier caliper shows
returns 18.6 mm
